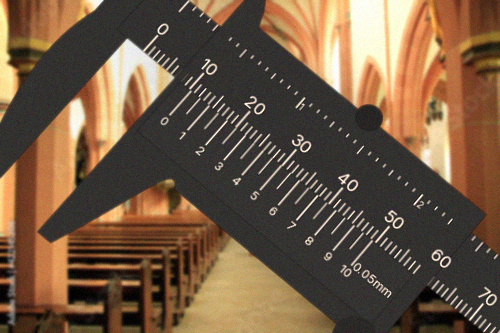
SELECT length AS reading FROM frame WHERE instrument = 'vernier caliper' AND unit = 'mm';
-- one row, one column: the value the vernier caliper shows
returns 10.4 mm
